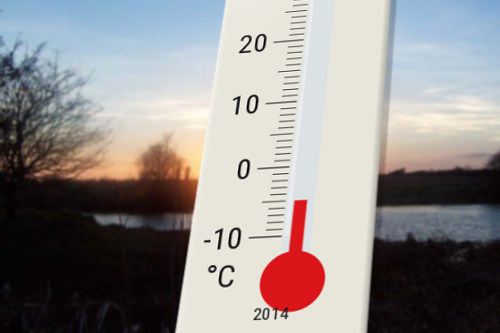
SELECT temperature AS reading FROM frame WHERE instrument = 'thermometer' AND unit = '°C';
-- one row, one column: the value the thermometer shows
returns -5 °C
